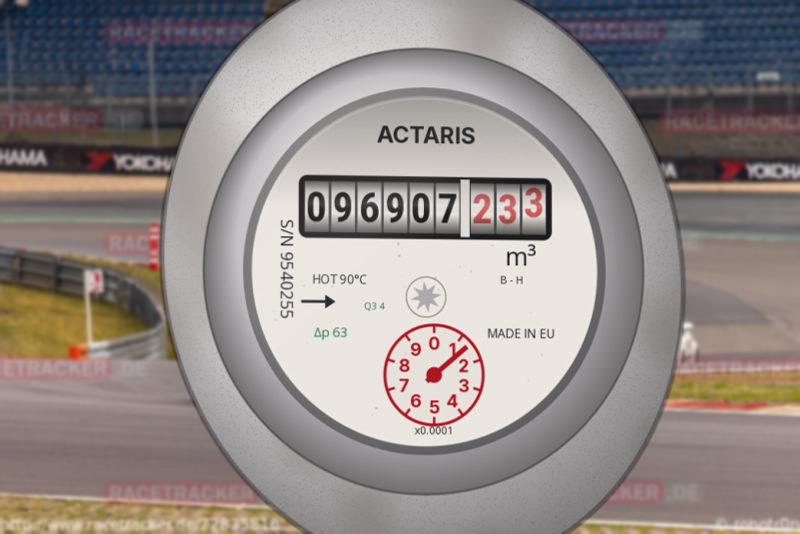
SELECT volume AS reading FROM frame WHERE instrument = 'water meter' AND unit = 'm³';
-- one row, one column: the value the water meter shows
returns 96907.2331 m³
